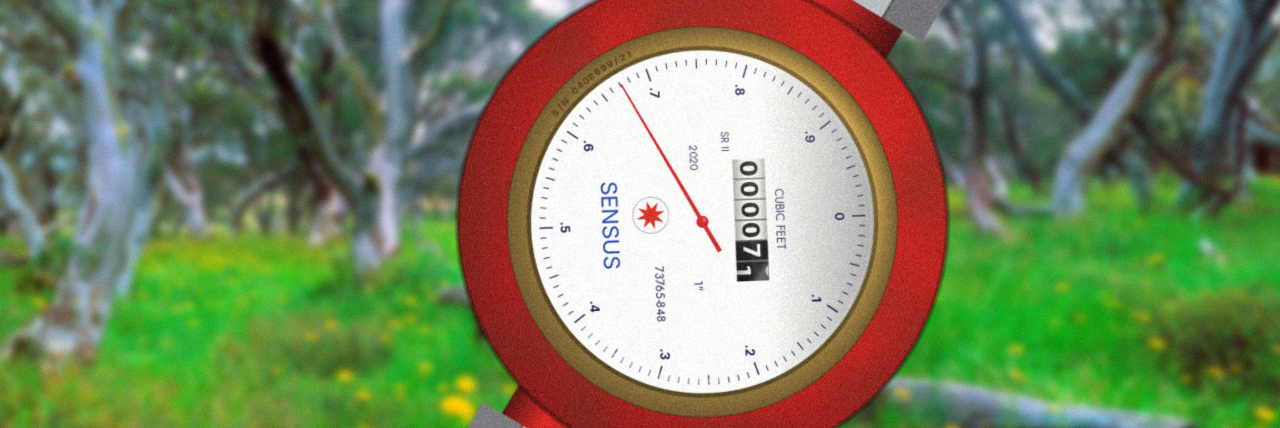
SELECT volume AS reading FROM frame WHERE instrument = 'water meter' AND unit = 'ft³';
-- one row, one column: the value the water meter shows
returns 70.67 ft³
